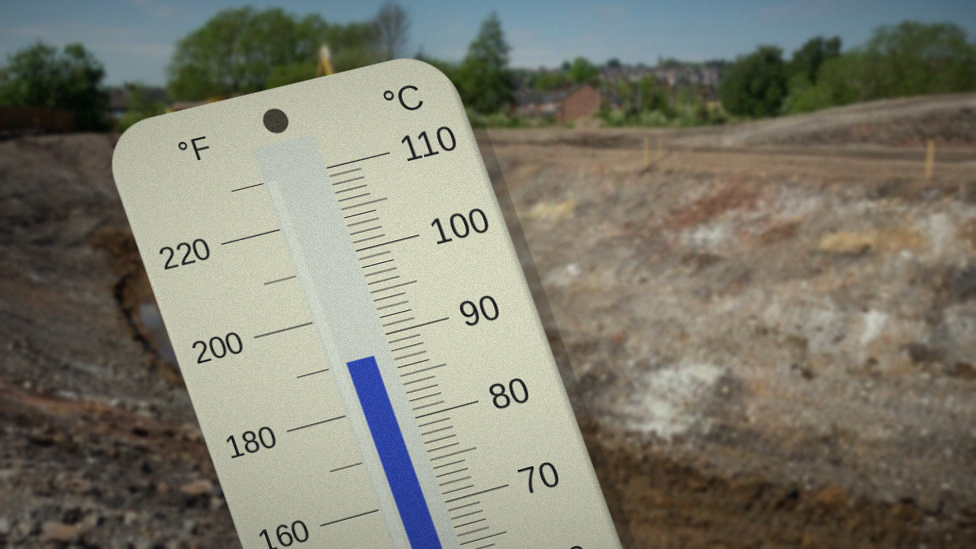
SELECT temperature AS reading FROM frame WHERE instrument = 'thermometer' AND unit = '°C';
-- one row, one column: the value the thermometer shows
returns 88 °C
